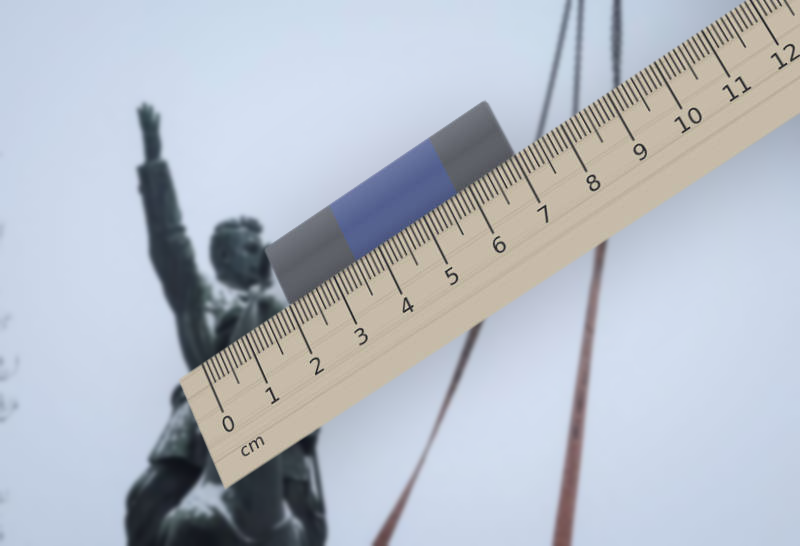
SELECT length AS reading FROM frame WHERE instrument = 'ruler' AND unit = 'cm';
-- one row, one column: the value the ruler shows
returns 5 cm
